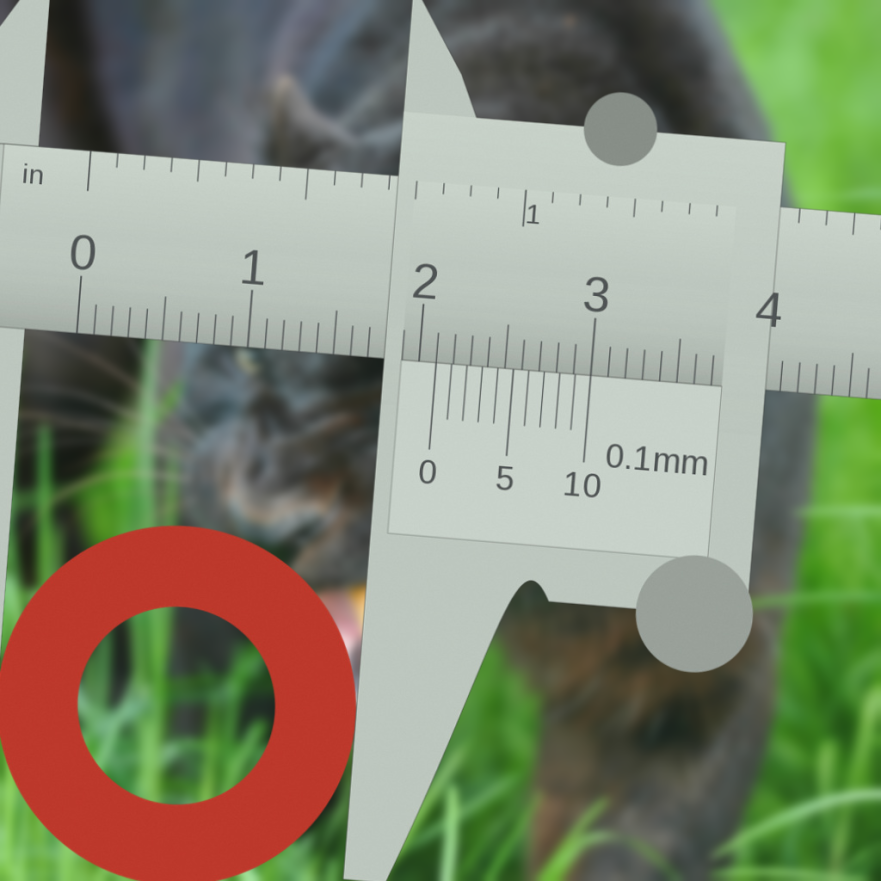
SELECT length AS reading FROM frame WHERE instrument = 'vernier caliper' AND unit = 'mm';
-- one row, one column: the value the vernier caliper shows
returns 21.0 mm
